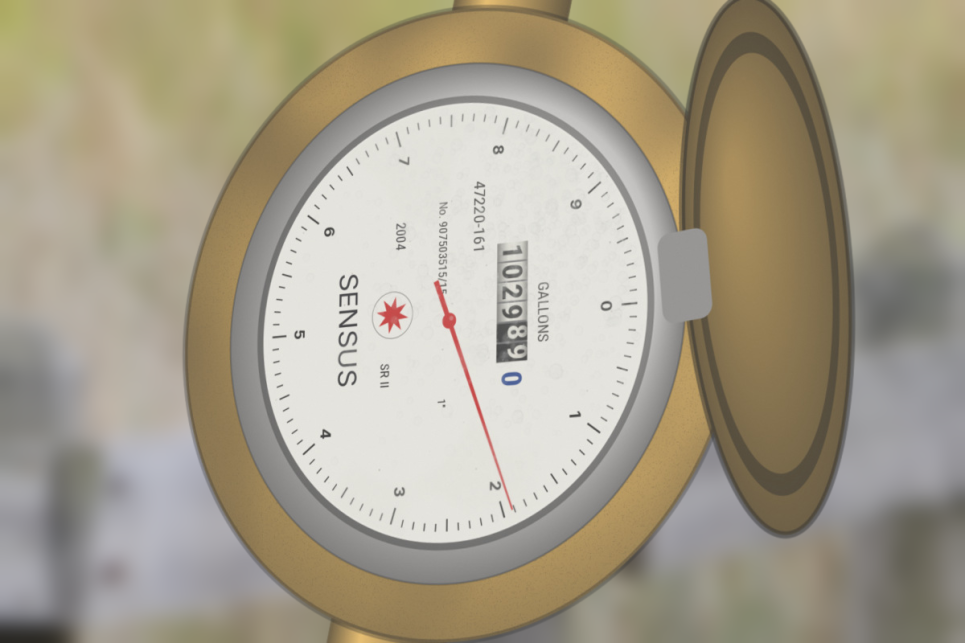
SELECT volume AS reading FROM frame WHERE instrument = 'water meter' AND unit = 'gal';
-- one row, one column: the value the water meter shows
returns 1029891.9 gal
